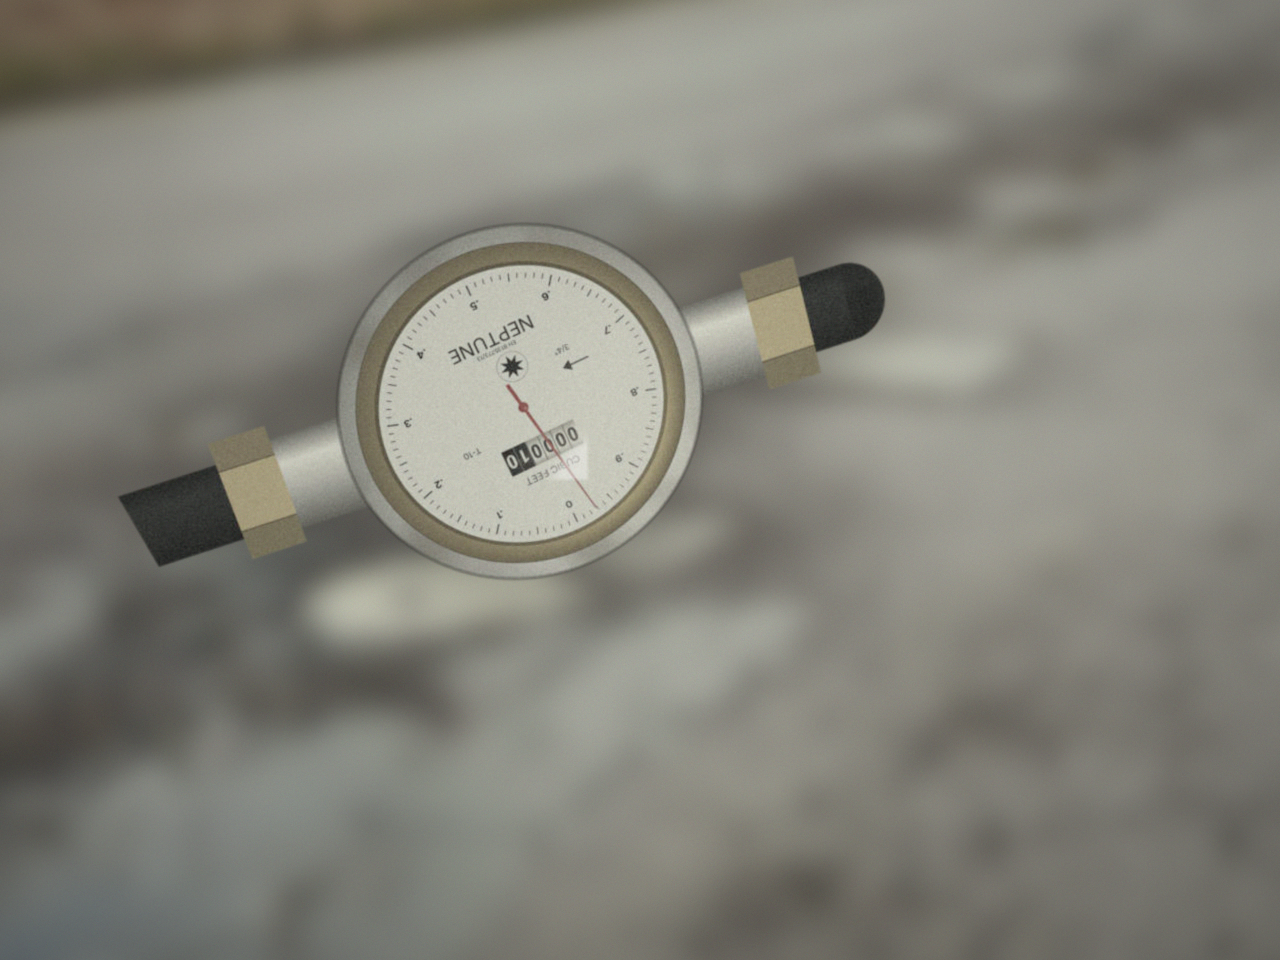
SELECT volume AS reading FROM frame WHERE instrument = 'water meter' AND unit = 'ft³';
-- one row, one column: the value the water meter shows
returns 9.97 ft³
